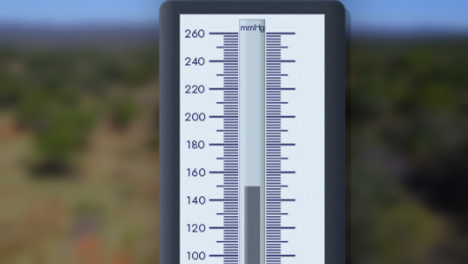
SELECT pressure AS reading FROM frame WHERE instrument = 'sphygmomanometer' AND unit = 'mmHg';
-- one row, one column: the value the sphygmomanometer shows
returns 150 mmHg
